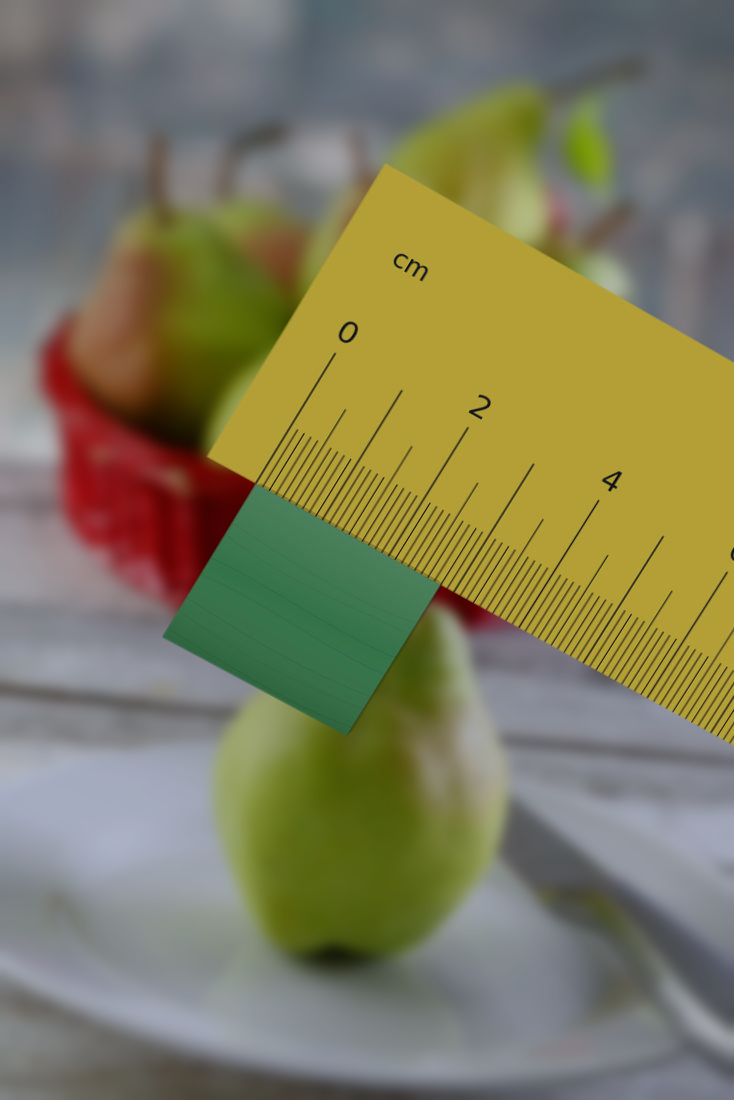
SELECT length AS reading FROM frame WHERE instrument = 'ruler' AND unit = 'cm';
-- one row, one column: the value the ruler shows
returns 2.8 cm
